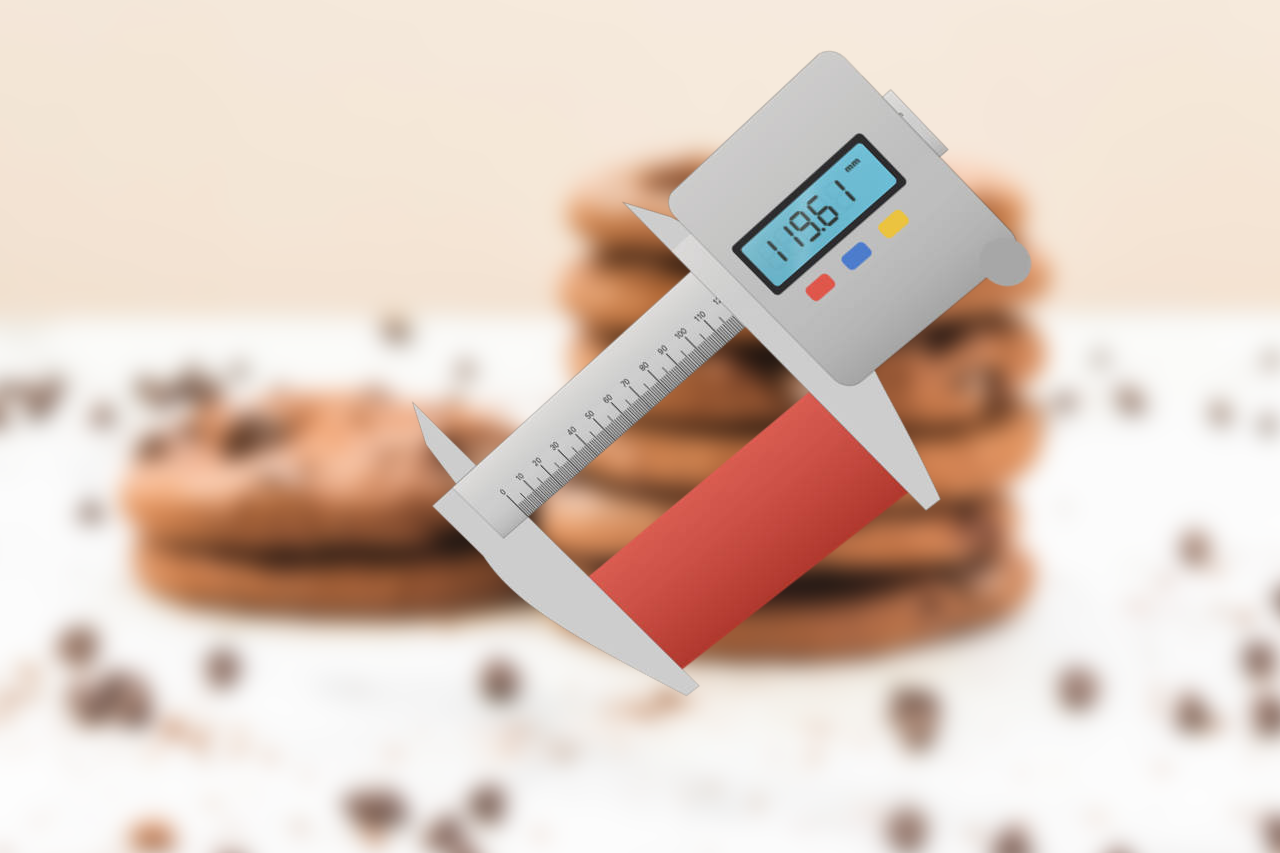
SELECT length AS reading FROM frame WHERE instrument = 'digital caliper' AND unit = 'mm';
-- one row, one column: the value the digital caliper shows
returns 119.61 mm
